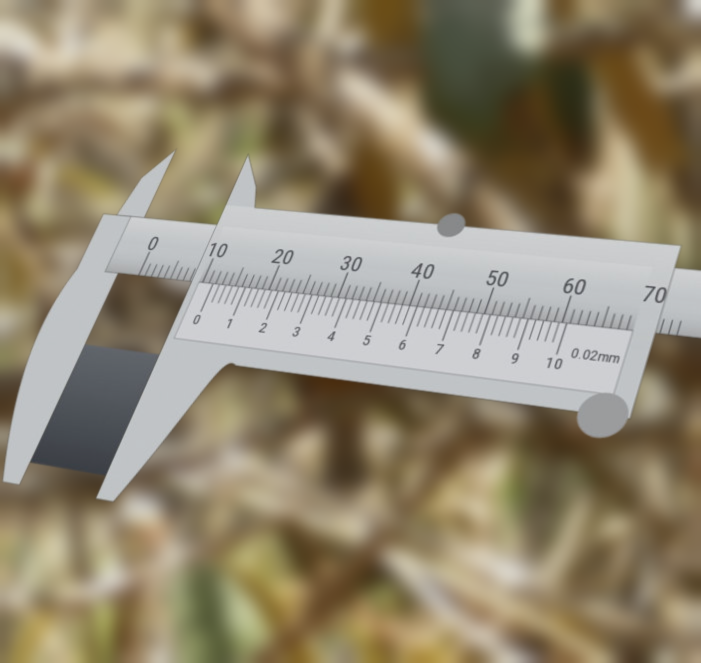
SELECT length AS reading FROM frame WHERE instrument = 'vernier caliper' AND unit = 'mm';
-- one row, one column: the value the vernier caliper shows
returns 11.6 mm
